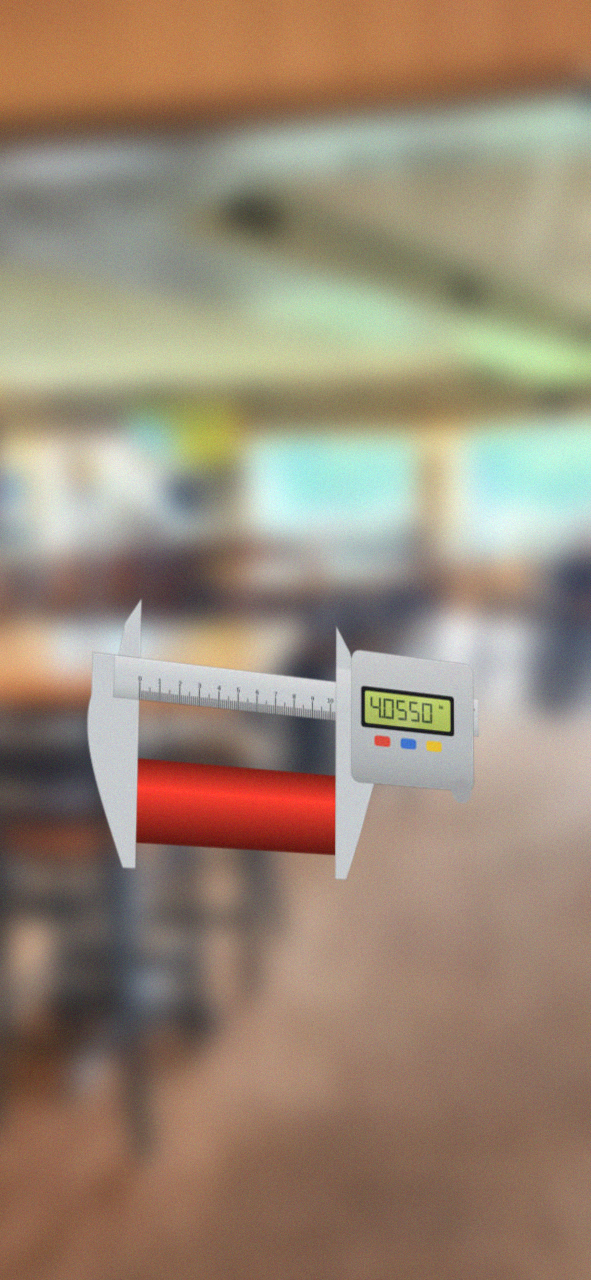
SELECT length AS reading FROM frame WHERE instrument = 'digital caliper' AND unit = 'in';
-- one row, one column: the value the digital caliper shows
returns 4.0550 in
